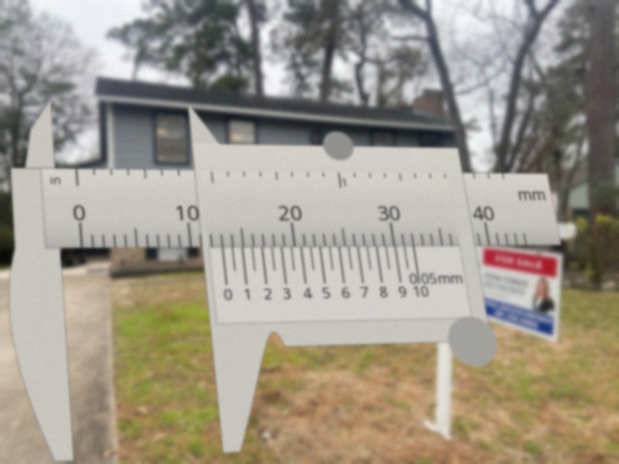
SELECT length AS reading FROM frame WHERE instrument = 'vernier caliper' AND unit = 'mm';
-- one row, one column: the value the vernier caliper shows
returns 13.0 mm
